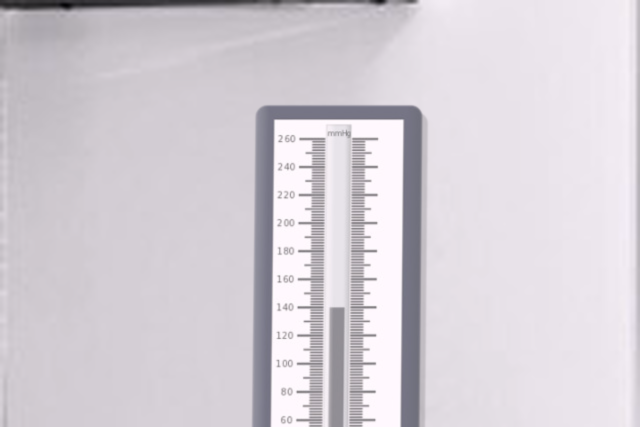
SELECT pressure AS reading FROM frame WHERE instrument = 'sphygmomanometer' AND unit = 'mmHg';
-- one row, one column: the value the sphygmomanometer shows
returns 140 mmHg
